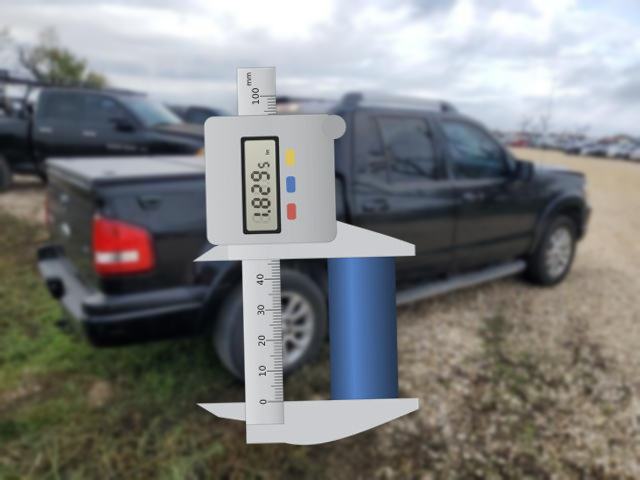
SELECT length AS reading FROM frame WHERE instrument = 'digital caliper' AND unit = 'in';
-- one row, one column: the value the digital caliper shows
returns 1.8295 in
